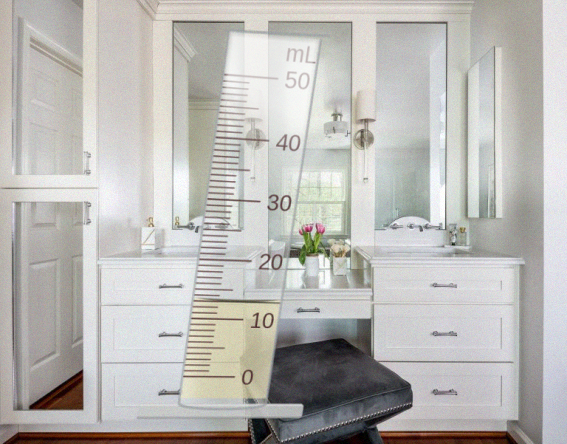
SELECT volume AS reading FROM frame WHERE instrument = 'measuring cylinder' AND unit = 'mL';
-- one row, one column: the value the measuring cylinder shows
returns 13 mL
